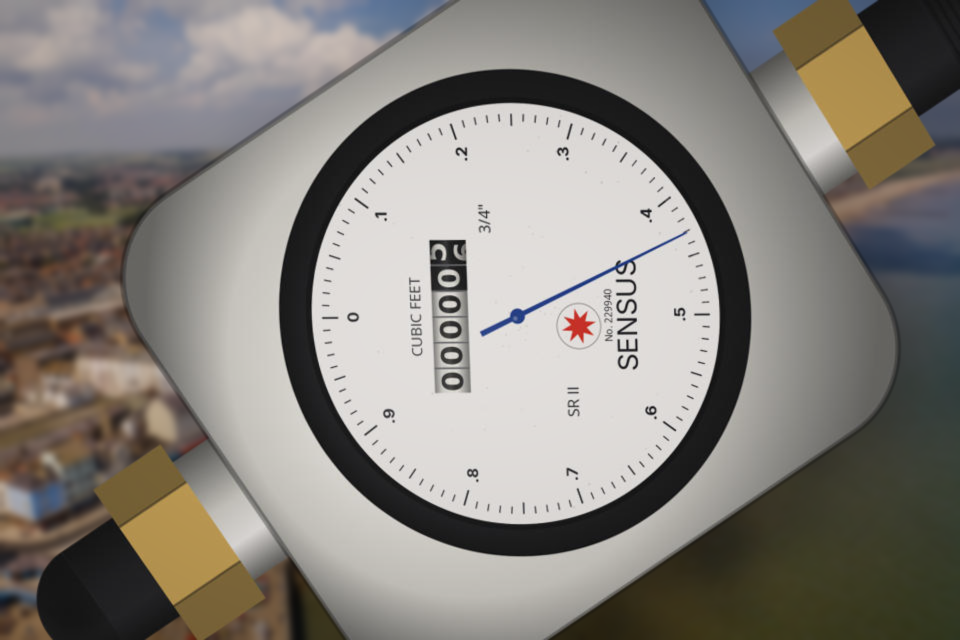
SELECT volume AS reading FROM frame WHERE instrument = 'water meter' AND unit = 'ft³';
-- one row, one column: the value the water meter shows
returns 5.43 ft³
